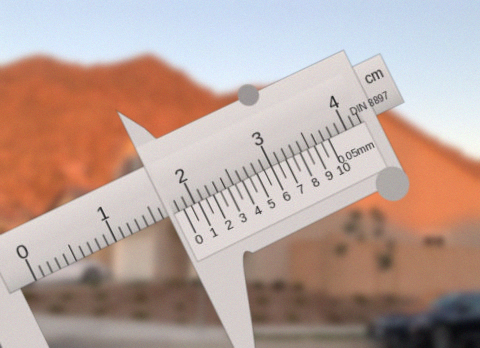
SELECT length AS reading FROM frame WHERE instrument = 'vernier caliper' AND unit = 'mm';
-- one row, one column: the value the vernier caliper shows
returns 18.6 mm
